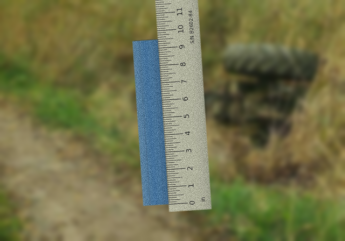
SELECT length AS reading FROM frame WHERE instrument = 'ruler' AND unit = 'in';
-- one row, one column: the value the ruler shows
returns 9.5 in
